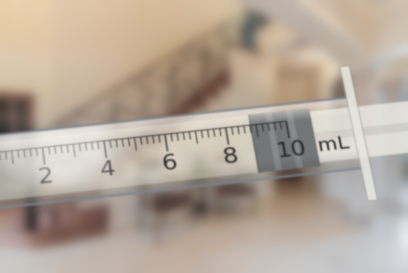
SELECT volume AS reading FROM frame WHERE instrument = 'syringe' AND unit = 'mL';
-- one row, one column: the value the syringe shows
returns 8.8 mL
